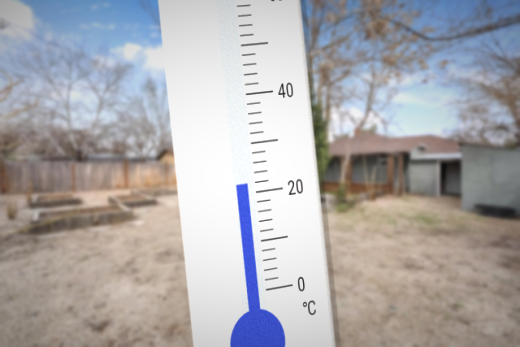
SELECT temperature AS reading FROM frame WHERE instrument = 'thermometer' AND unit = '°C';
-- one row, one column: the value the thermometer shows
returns 22 °C
